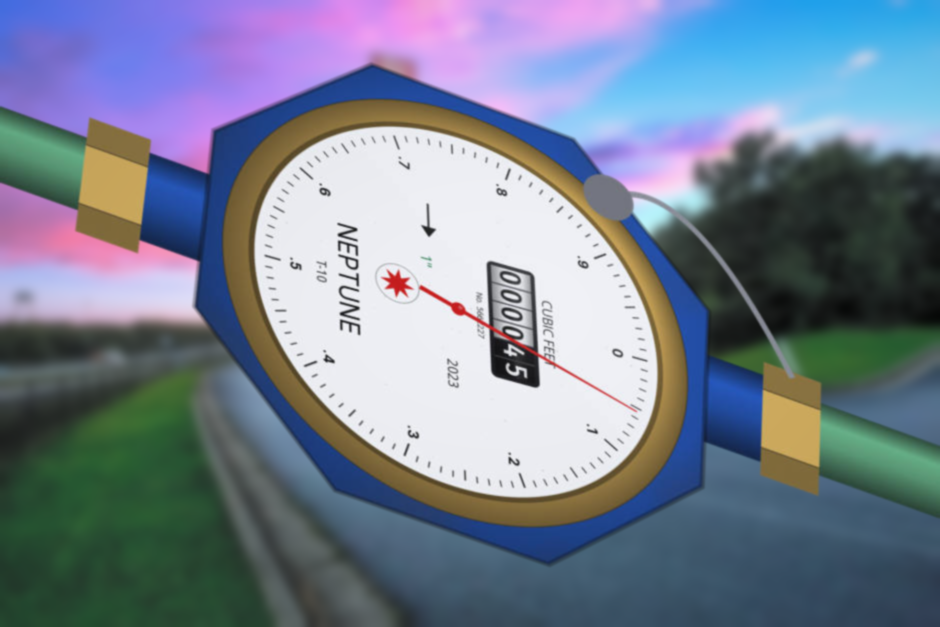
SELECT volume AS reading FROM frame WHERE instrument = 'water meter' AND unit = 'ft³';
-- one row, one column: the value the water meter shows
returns 45.05 ft³
